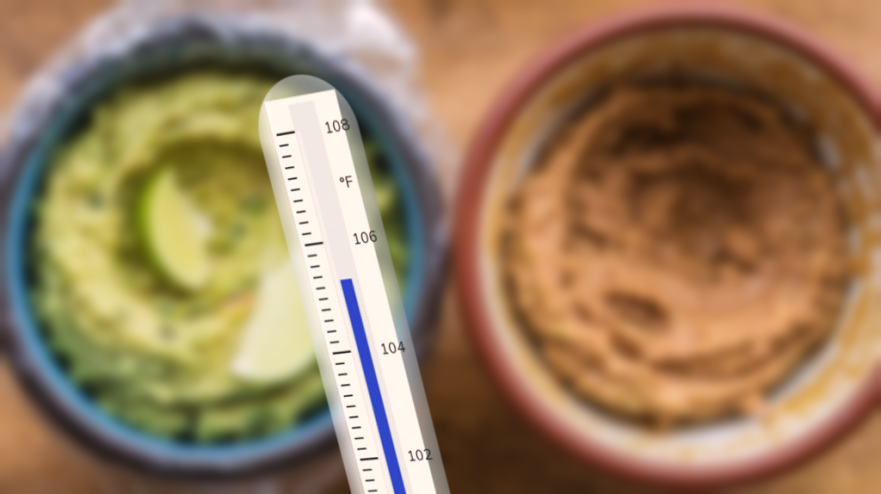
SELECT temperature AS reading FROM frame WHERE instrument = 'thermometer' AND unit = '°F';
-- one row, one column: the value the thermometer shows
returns 105.3 °F
